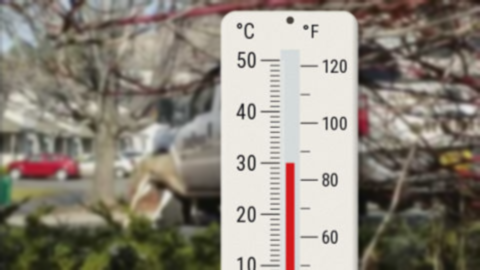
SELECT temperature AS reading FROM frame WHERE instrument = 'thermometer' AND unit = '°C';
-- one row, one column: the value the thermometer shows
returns 30 °C
